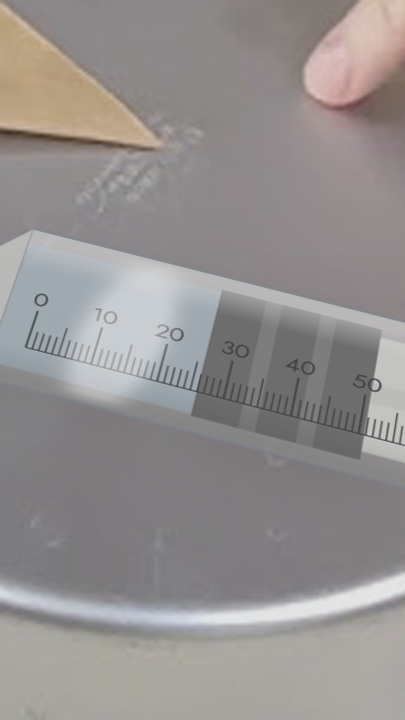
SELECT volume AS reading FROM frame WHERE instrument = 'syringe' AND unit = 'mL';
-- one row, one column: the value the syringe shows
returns 26 mL
